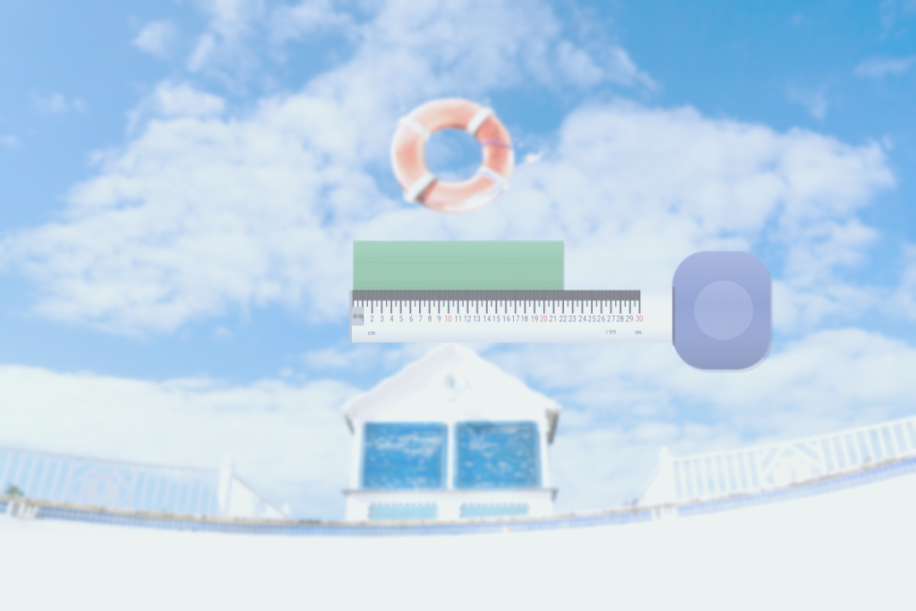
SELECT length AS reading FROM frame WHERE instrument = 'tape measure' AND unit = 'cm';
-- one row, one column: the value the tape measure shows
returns 22 cm
